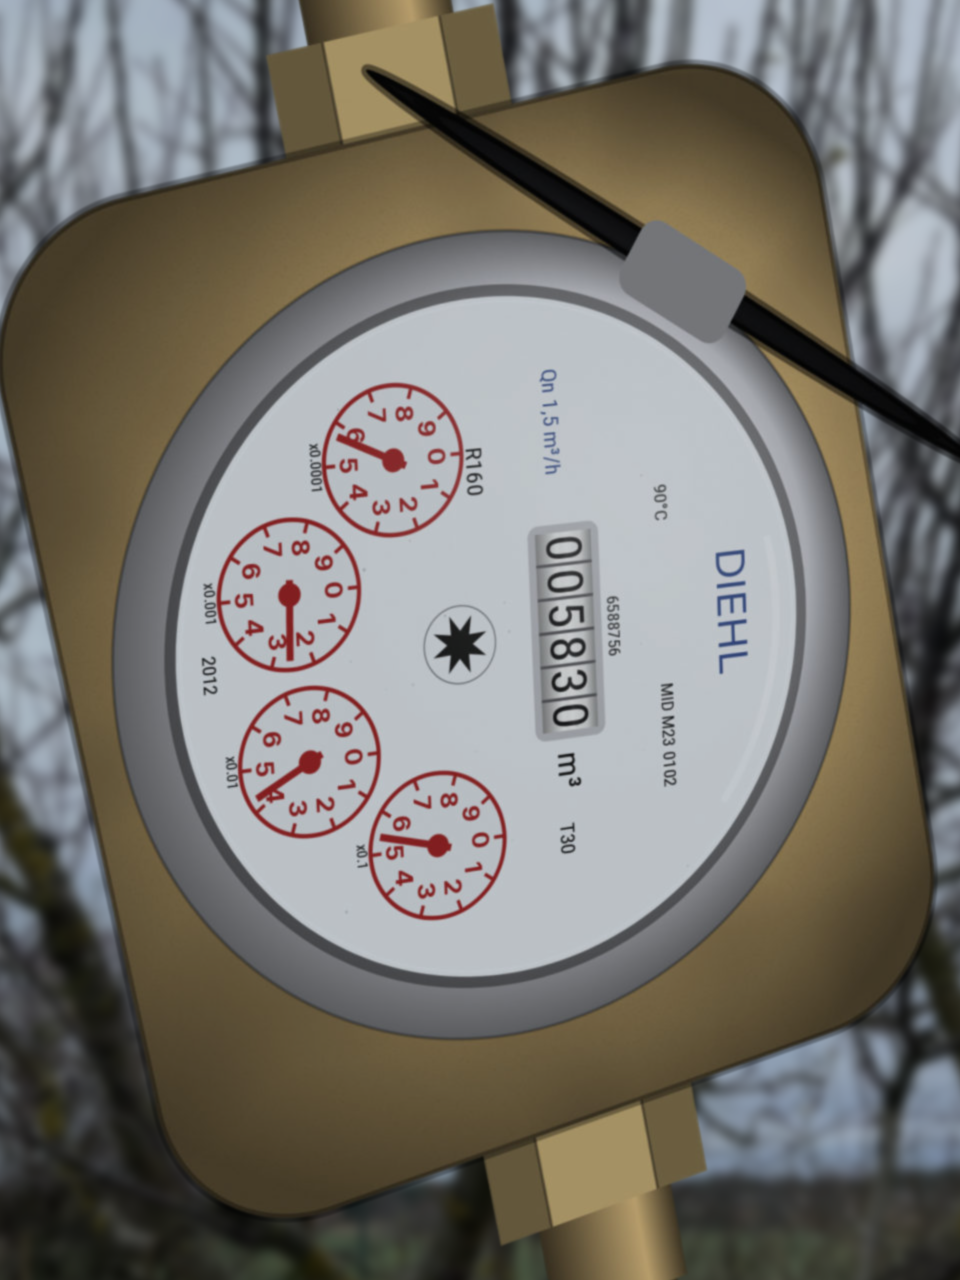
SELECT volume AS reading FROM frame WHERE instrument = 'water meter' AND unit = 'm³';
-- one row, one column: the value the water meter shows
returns 5830.5425 m³
